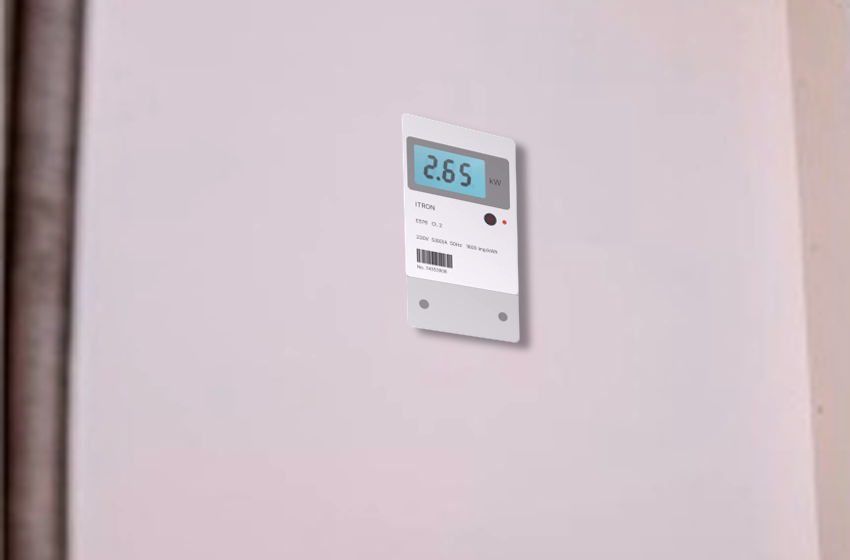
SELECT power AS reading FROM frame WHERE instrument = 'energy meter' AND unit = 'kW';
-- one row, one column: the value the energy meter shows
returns 2.65 kW
